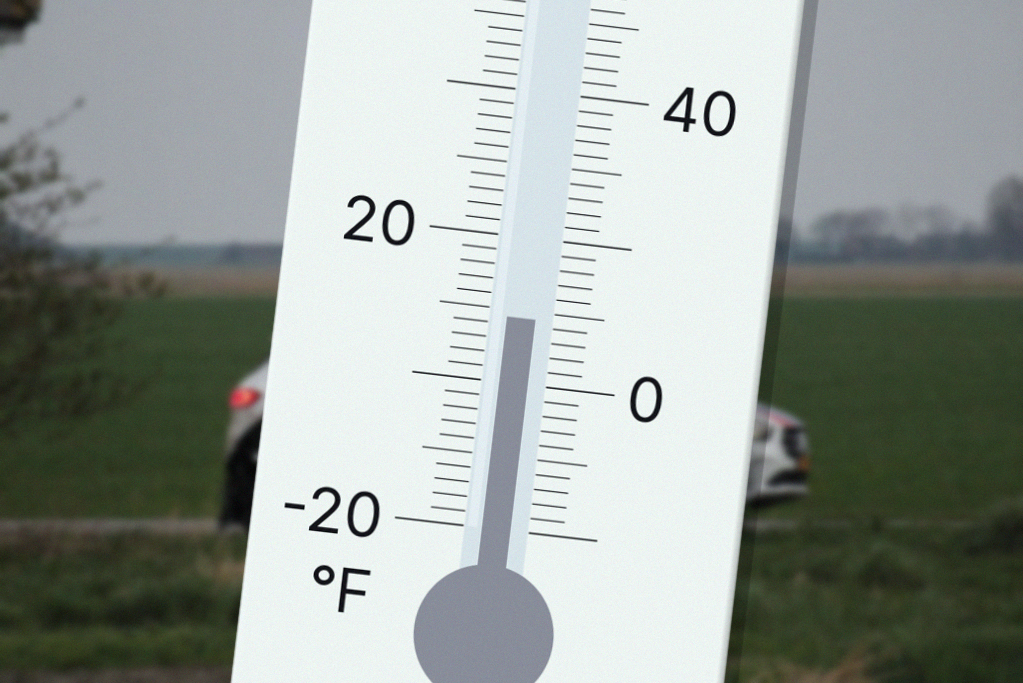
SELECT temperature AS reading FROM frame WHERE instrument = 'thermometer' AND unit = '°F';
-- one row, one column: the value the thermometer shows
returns 9 °F
